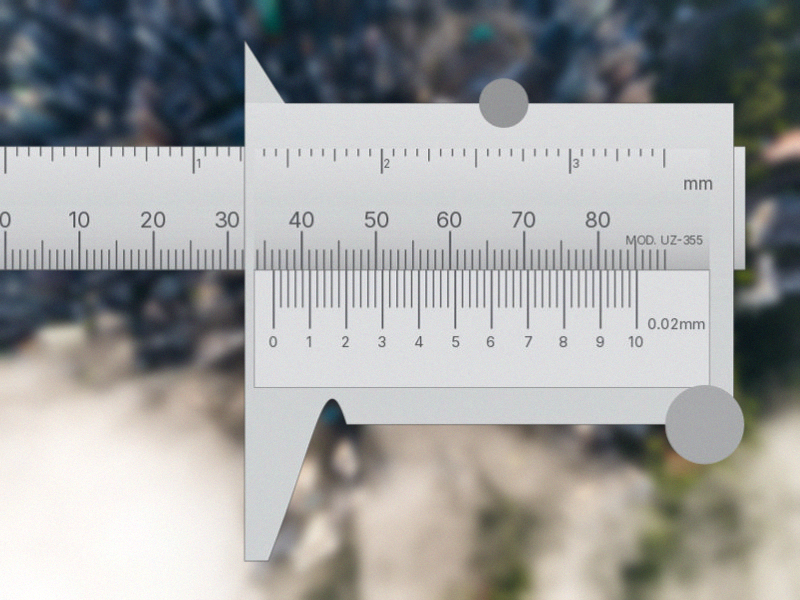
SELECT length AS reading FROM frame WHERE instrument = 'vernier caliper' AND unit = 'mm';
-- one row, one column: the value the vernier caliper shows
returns 36.2 mm
